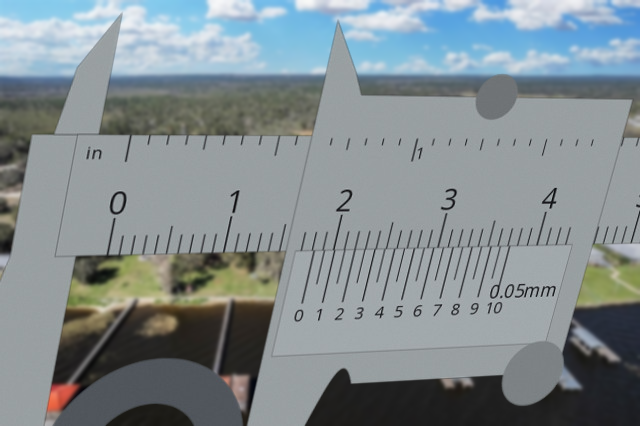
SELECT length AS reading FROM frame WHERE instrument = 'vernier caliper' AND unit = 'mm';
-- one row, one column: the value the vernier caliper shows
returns 18.2 mm
